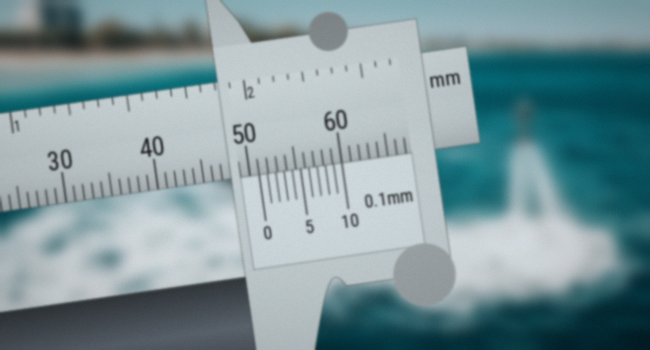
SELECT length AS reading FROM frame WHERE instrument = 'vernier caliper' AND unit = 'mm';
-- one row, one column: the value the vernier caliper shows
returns 51.0 mm
